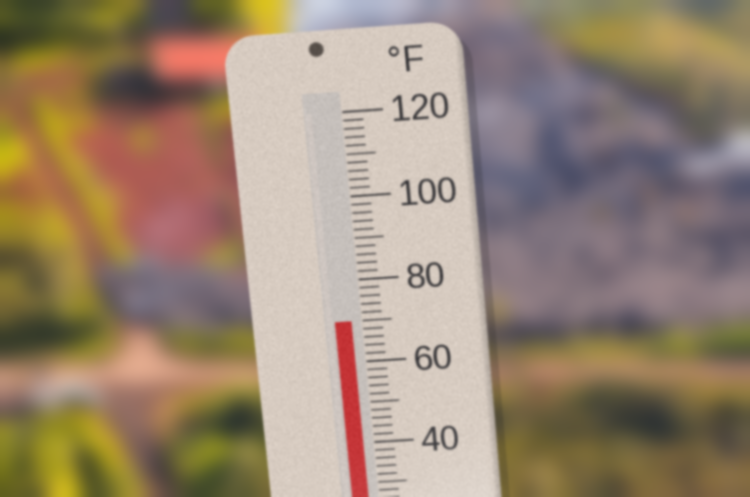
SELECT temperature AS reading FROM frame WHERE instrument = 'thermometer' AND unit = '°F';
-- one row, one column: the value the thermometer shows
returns 70 °F
